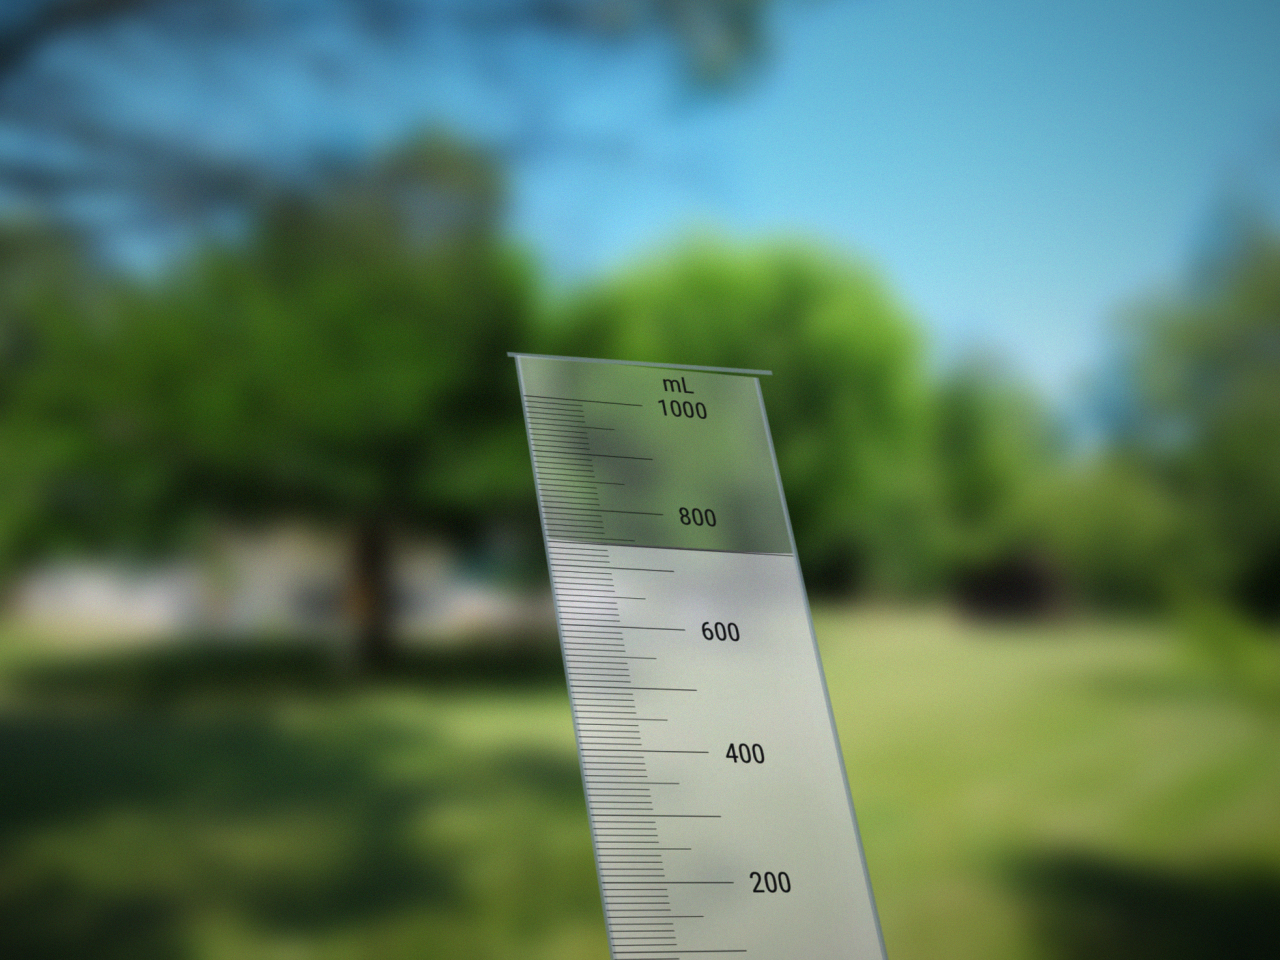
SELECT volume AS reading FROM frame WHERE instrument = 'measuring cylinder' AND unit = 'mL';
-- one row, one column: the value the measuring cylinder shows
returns 740 mL
